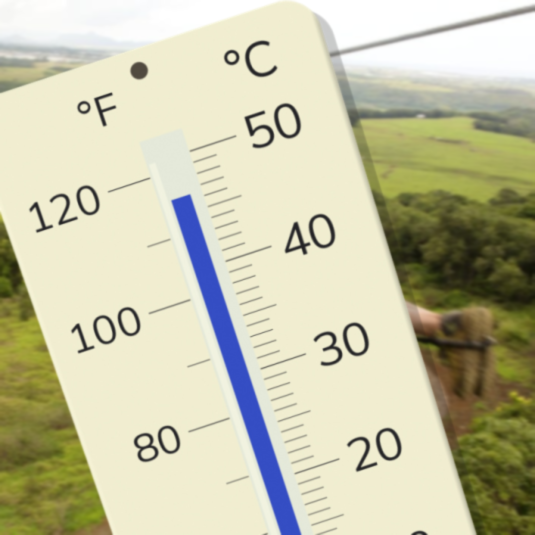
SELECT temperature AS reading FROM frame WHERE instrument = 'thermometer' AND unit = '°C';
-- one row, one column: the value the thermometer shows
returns 46.5 °C
